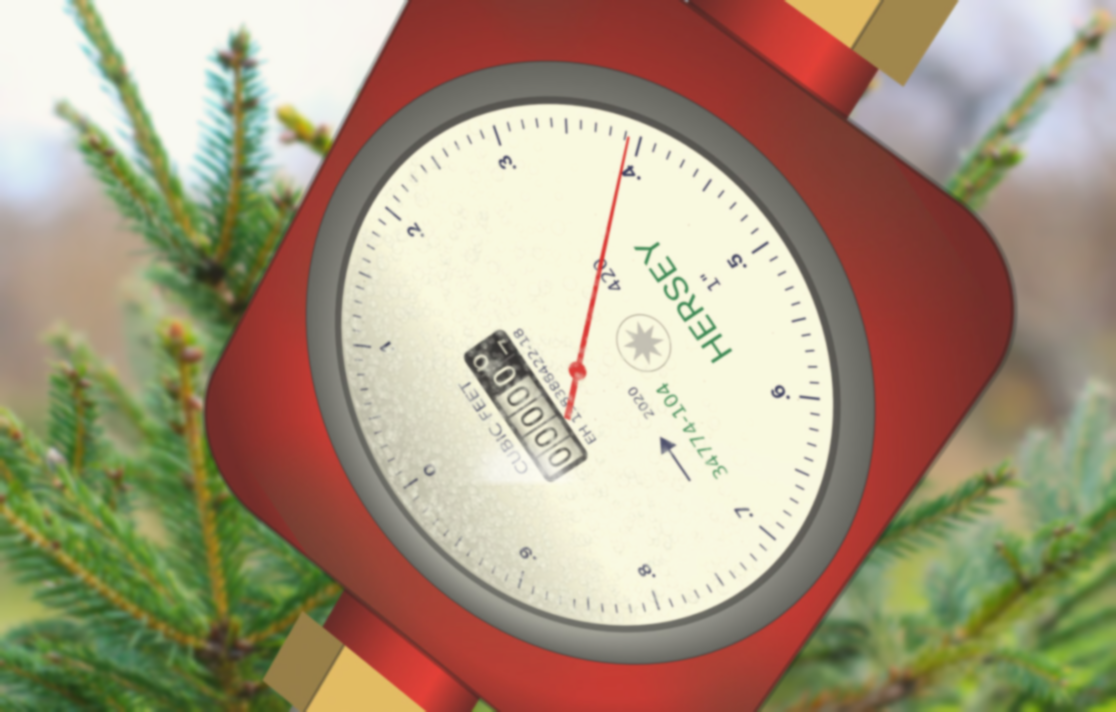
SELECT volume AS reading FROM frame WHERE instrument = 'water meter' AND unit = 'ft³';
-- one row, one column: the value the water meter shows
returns 6.39 ft³
